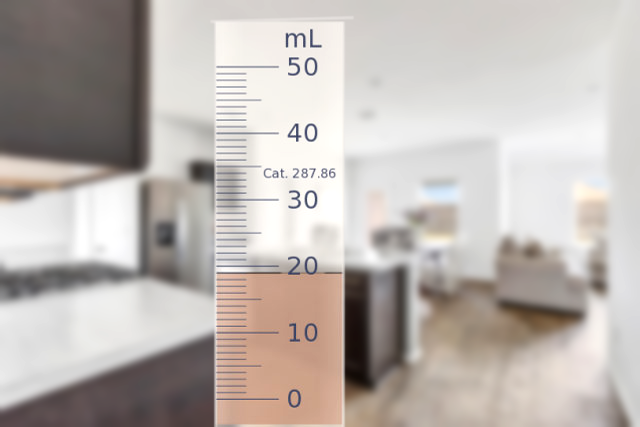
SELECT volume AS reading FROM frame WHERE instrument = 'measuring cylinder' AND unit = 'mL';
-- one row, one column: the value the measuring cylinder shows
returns 19 mL
